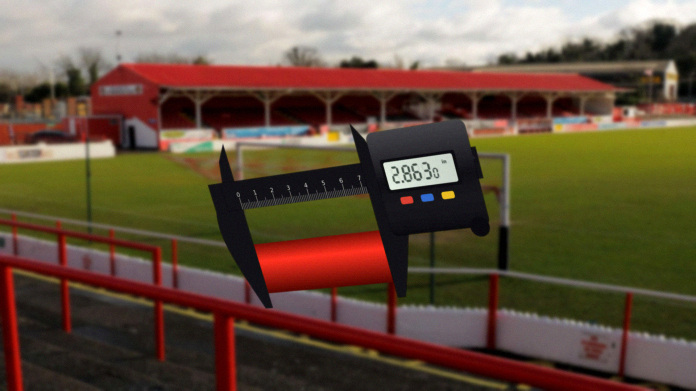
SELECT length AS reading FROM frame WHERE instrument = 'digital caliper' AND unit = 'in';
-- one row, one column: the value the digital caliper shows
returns 2.8630 in
